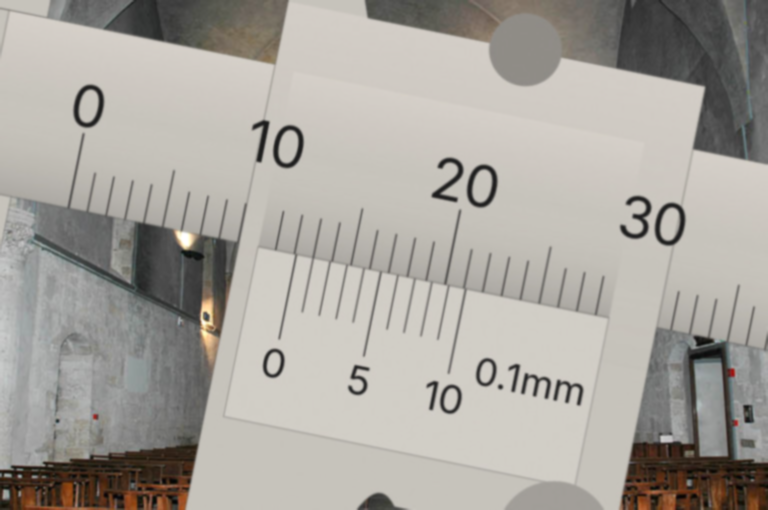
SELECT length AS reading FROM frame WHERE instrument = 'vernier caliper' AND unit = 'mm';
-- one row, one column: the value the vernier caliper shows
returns 12.1 mm
